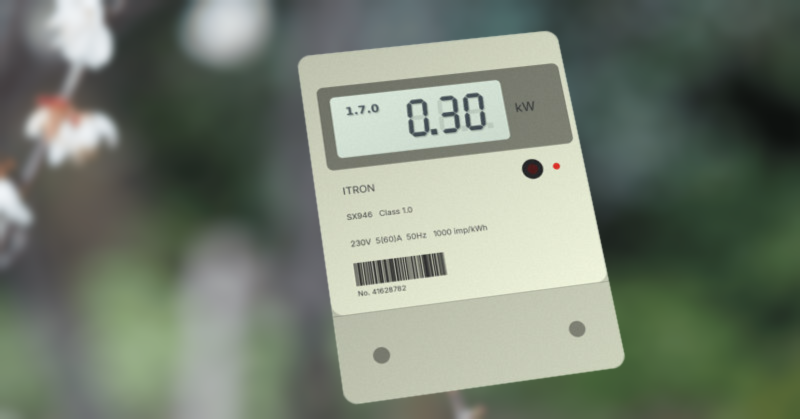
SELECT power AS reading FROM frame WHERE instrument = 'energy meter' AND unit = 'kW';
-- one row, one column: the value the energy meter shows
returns 0.30 kW
